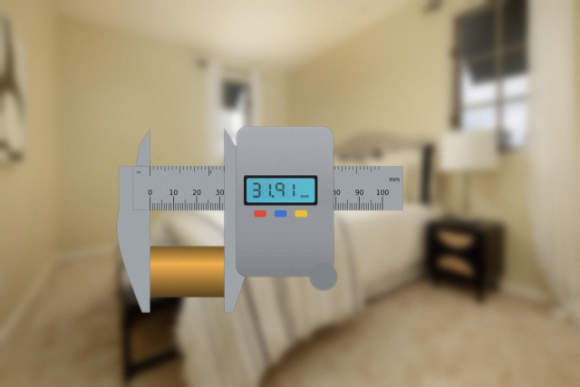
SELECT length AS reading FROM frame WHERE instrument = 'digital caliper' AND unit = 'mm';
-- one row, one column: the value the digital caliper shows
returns 31.91 mm
